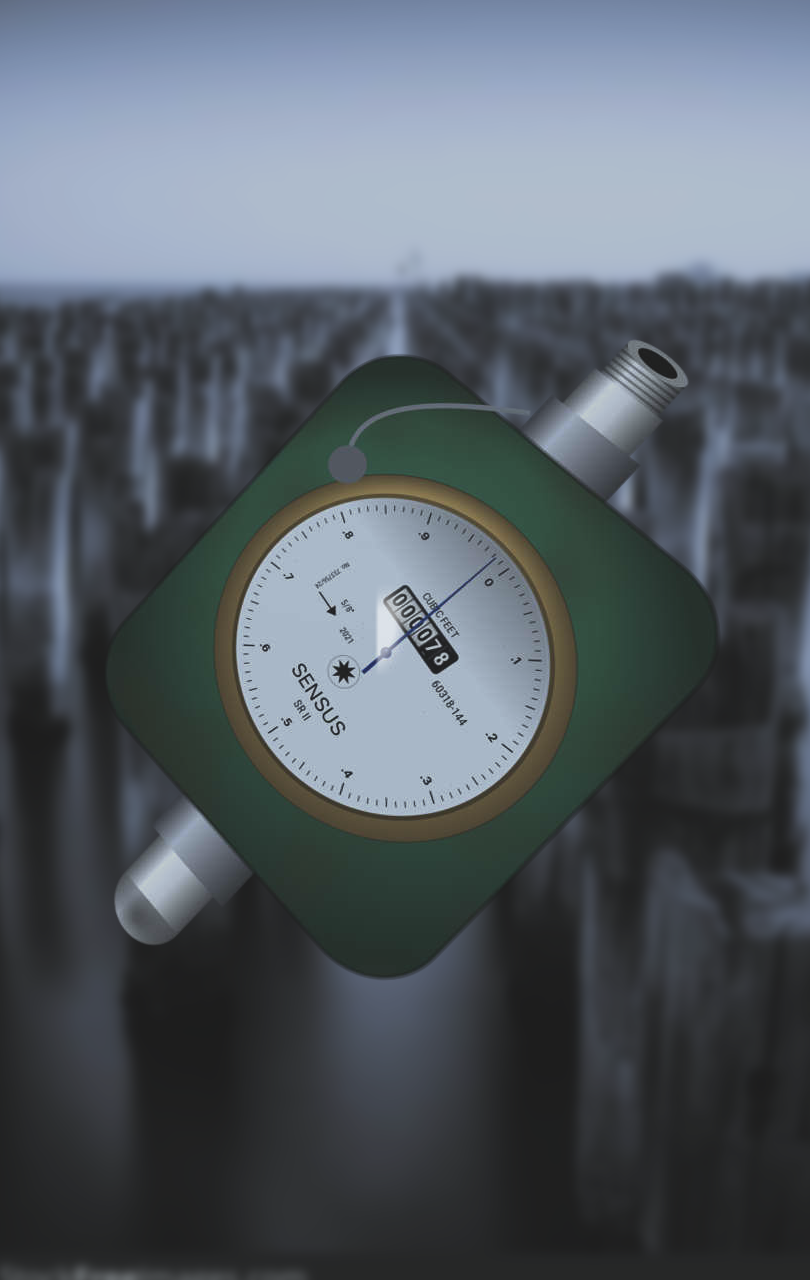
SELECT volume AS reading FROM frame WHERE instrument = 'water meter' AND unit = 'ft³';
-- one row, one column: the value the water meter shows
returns 77.98 ft³
